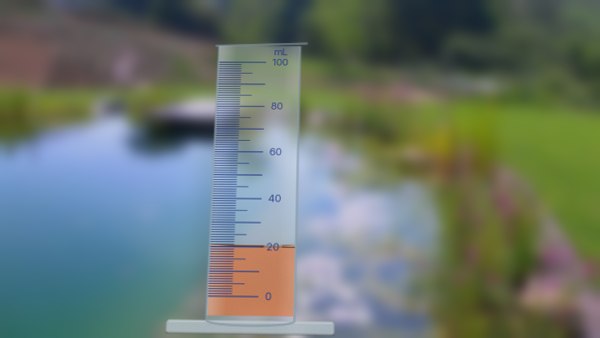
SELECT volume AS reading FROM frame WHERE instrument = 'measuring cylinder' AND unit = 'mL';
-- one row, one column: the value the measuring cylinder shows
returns 20 mL
